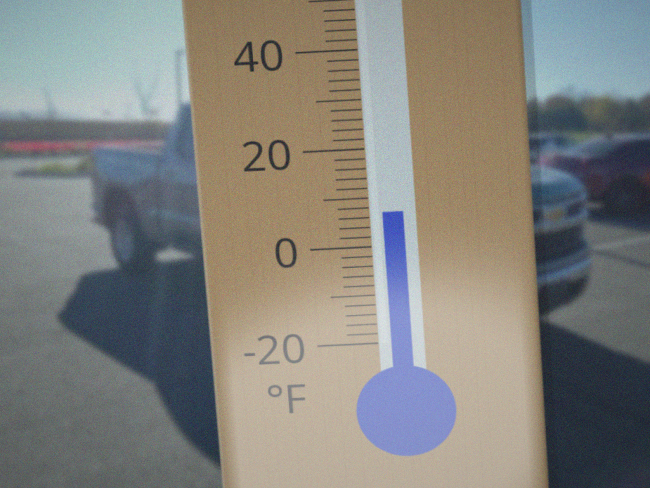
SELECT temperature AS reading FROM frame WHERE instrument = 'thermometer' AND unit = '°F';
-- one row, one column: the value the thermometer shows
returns 7 °F
